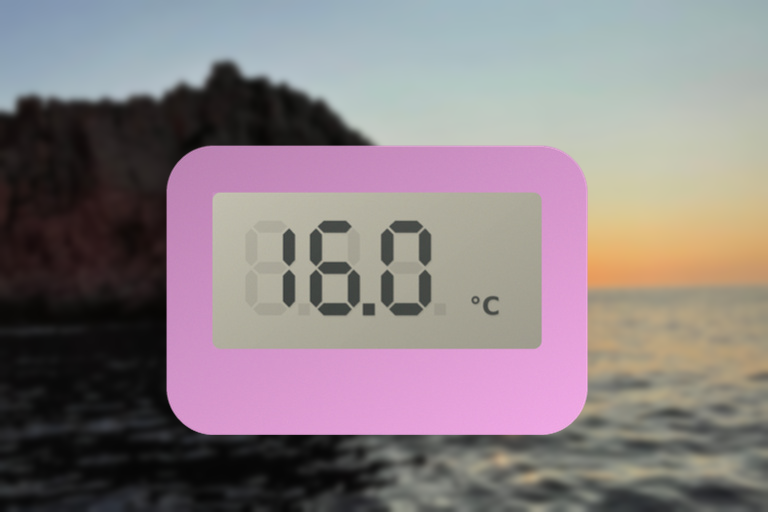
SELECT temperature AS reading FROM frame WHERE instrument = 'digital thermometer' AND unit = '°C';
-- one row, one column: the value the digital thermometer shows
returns 16.0 °C
